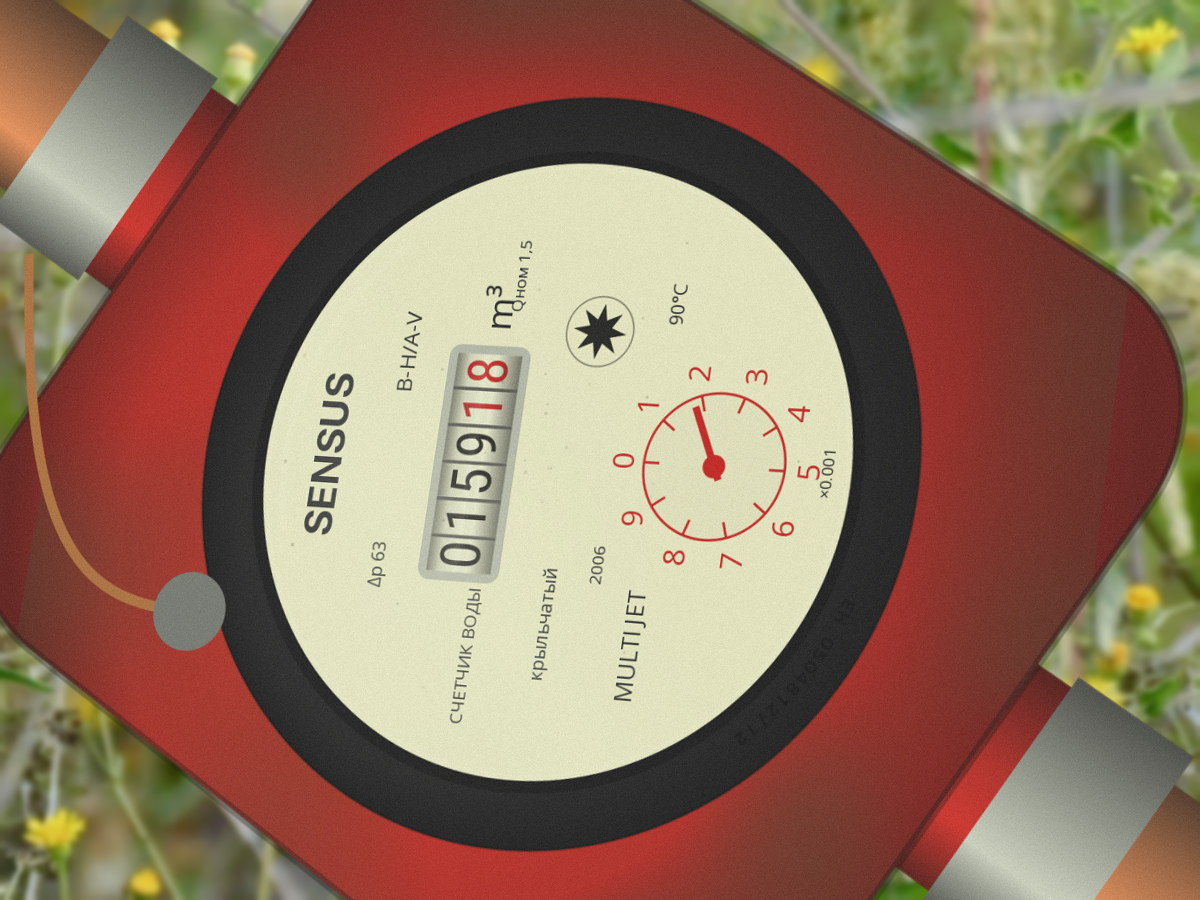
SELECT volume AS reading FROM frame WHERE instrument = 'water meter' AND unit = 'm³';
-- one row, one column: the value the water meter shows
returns 159.181 m³
